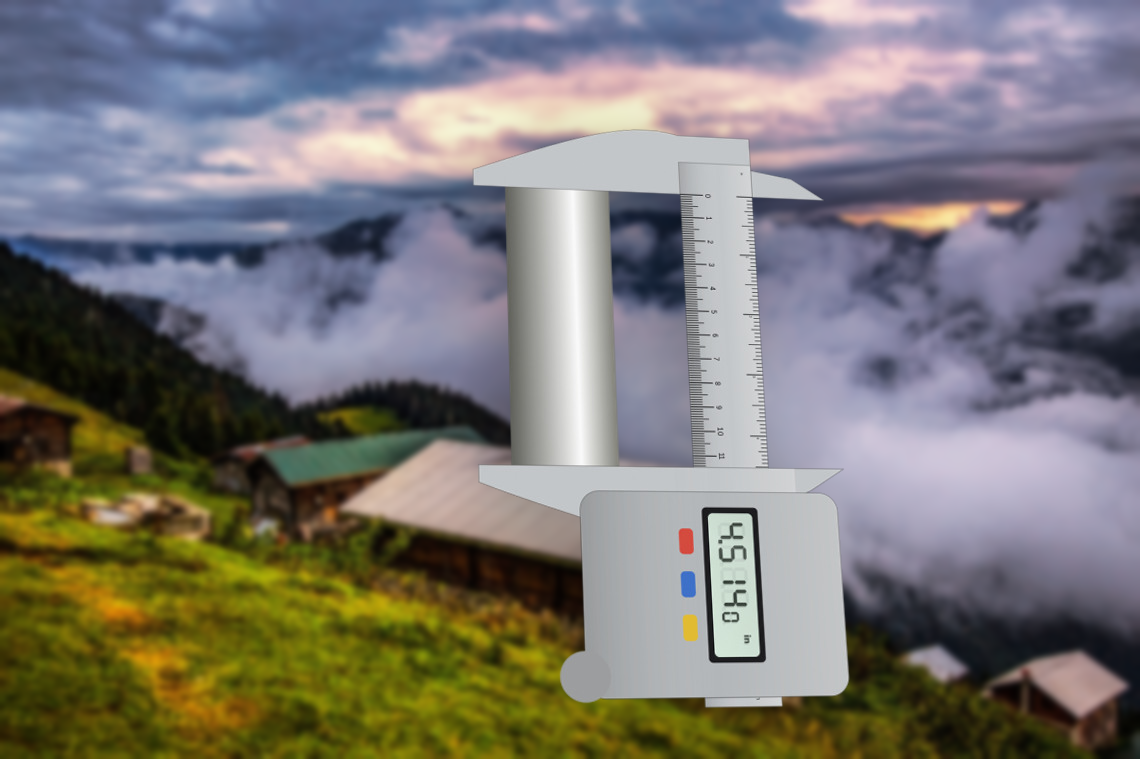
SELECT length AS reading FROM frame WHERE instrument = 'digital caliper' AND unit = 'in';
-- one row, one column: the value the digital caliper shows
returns 4.5140 in
